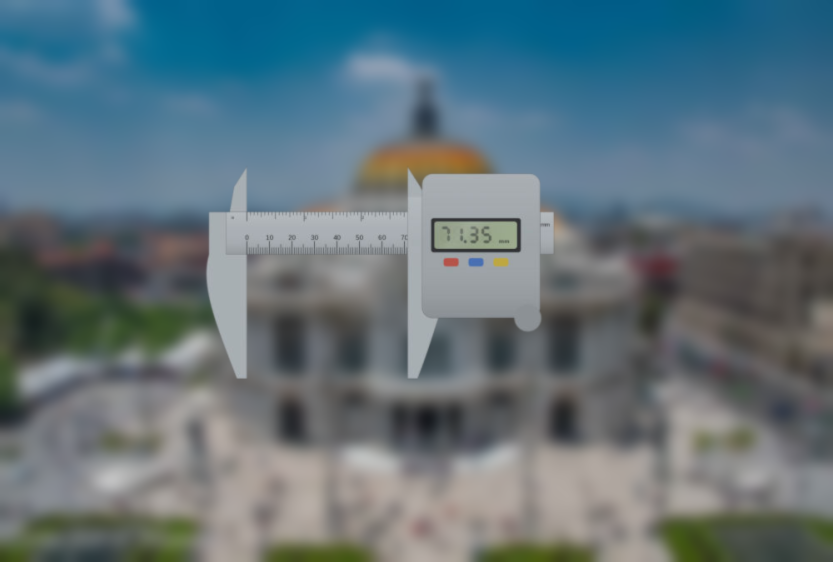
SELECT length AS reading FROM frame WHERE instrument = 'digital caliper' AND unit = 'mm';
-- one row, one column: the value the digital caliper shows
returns 71.35 mm
